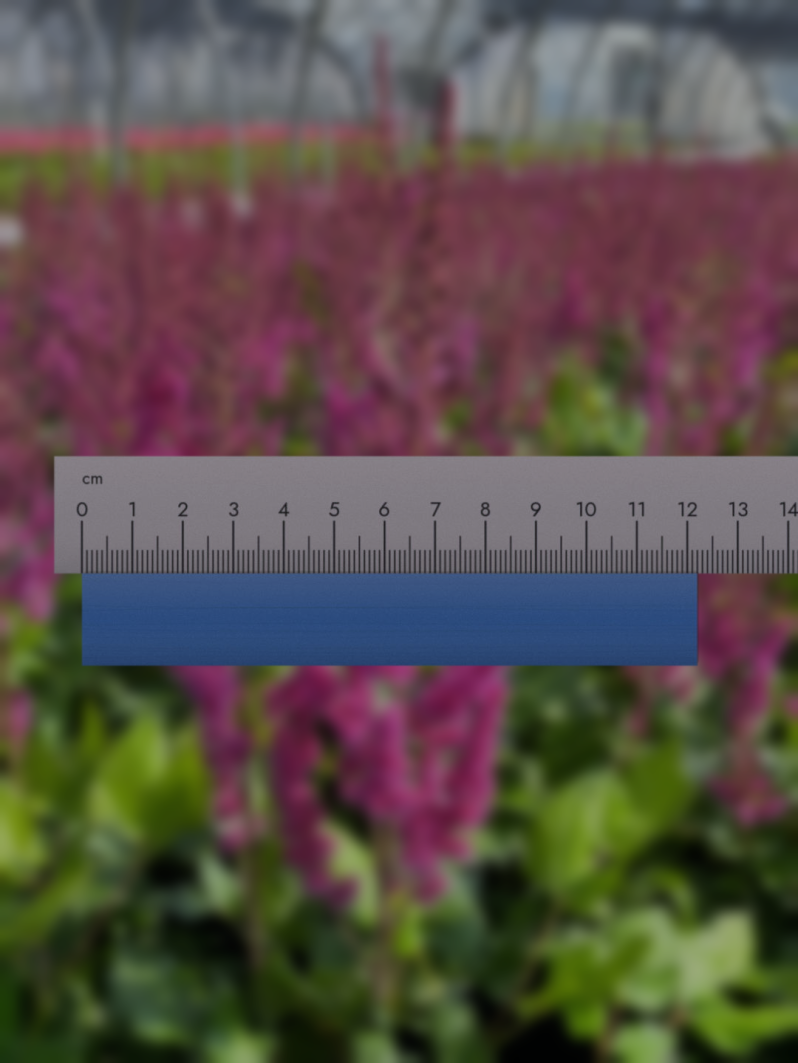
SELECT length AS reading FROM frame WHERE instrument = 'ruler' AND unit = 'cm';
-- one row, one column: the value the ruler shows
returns 12.2 cm
